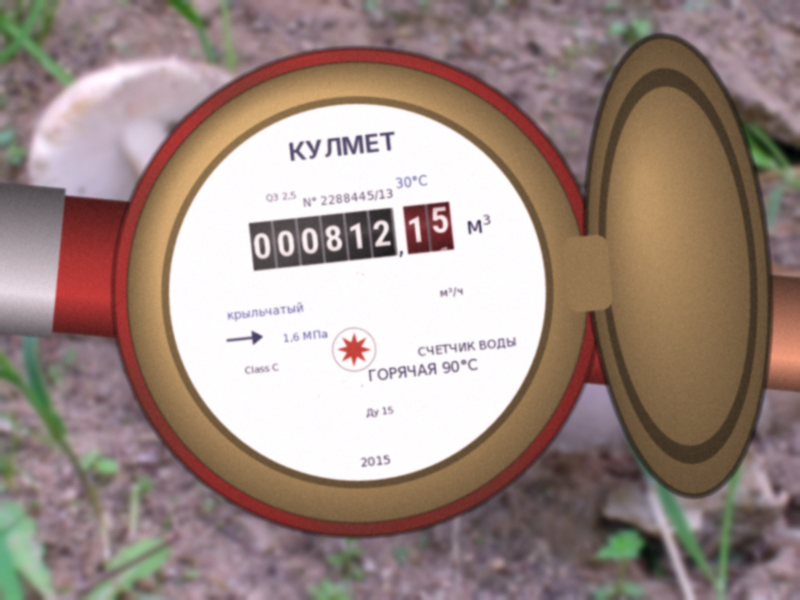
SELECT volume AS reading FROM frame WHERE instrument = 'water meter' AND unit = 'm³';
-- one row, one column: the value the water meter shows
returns 812.15 m³
